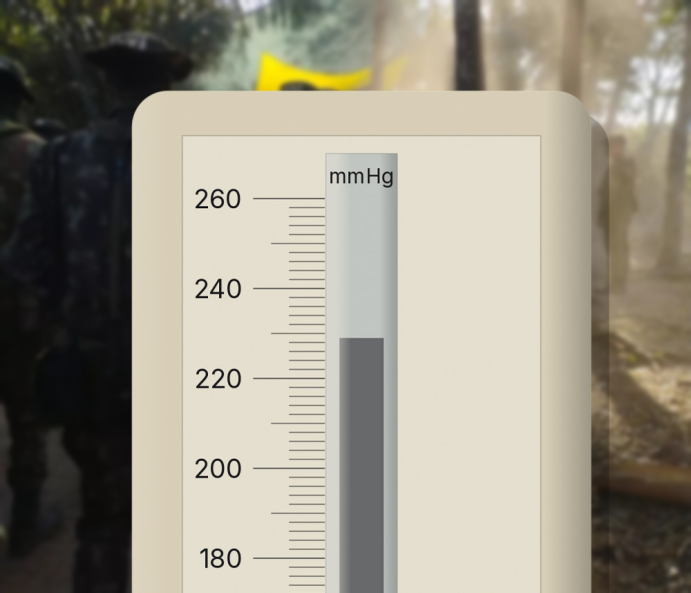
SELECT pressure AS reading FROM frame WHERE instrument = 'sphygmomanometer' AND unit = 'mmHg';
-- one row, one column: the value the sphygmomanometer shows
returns 229 mmHg
